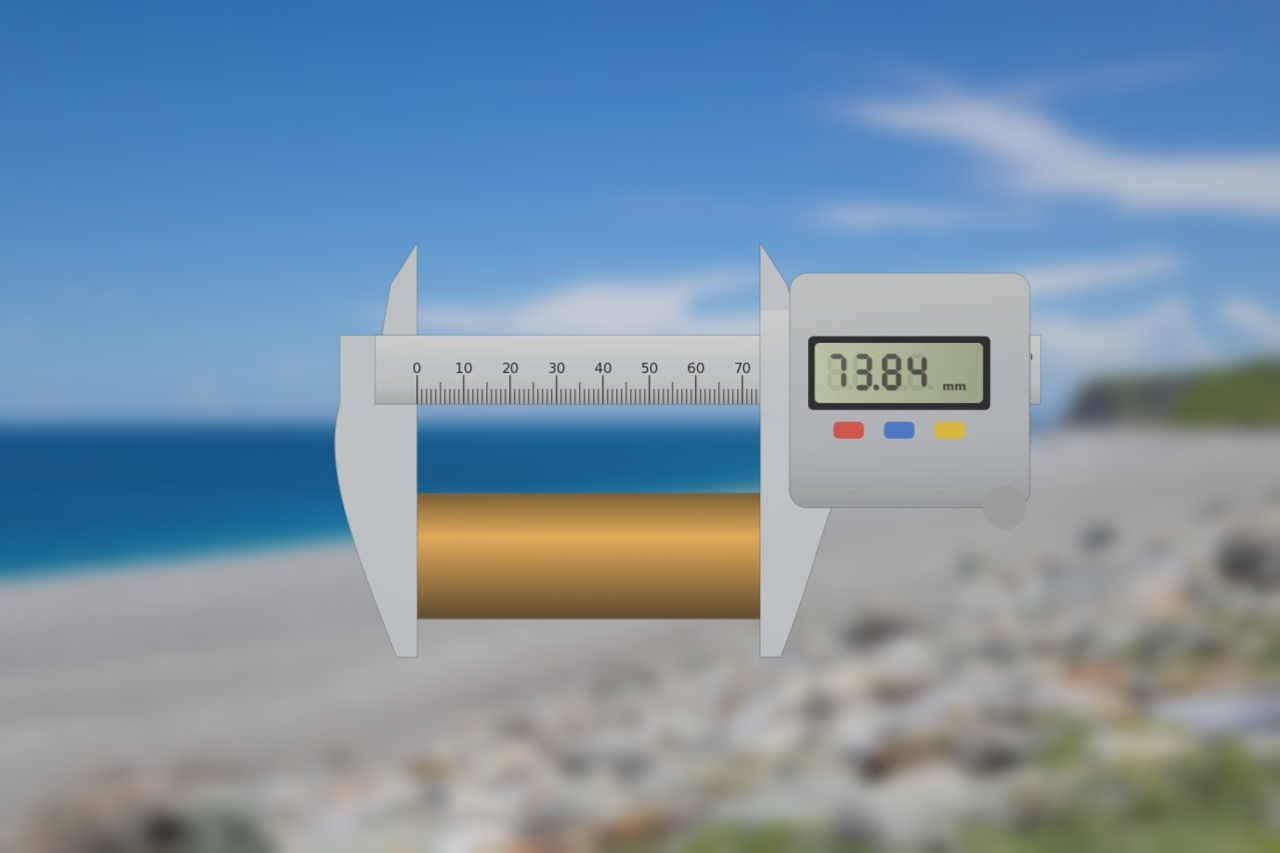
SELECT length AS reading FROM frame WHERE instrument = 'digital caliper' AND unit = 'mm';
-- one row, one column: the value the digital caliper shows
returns 73.84 mm
